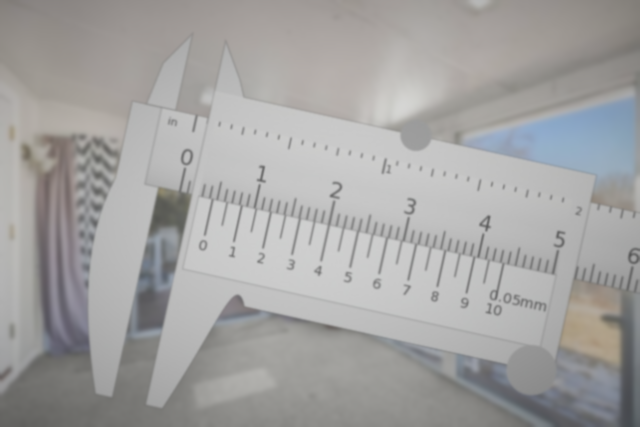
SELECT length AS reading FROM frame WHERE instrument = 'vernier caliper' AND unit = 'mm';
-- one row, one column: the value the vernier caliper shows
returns 4.4 mm
